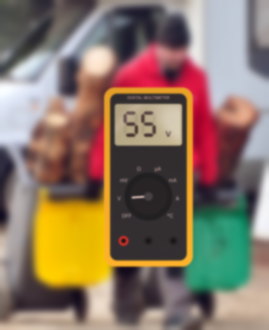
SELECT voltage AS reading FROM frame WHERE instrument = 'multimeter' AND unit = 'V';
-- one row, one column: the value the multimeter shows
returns 55 V
